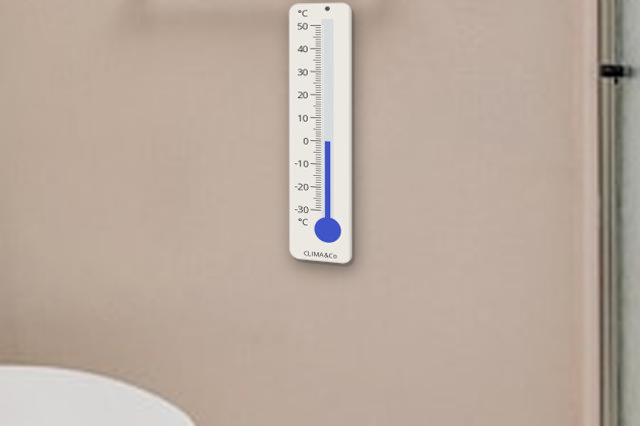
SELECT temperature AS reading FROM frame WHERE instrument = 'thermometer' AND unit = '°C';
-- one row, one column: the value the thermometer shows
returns 0 °C
